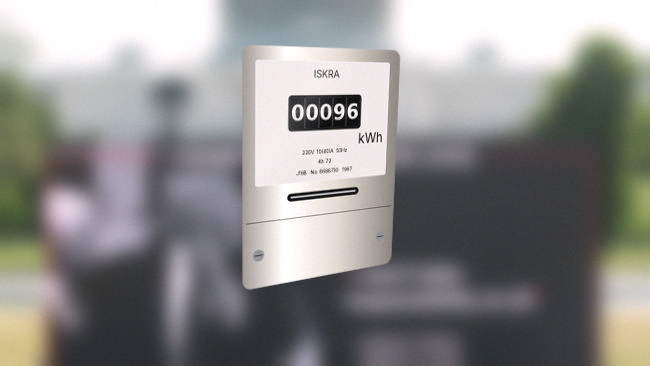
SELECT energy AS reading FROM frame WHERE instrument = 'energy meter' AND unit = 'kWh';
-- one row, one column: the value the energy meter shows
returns 96 kWh
